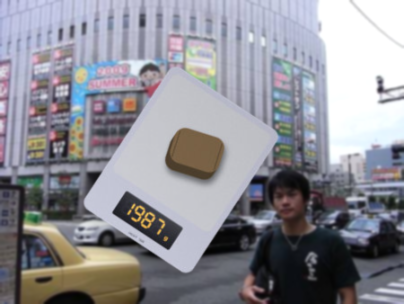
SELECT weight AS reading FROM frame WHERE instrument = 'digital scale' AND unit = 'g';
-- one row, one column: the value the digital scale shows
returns 1987 g
